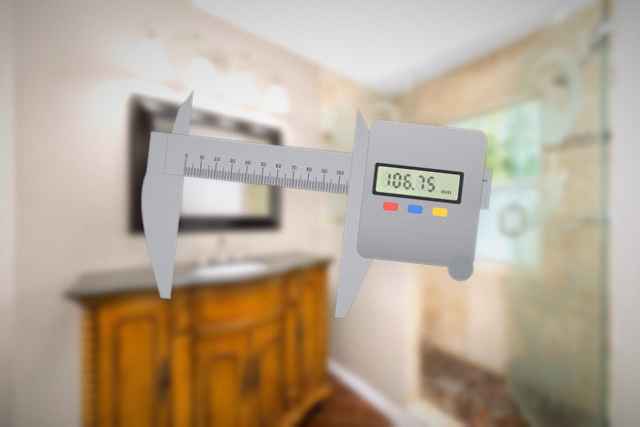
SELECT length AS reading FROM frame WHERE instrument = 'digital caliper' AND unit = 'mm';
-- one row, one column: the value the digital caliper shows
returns 106.75 mm
